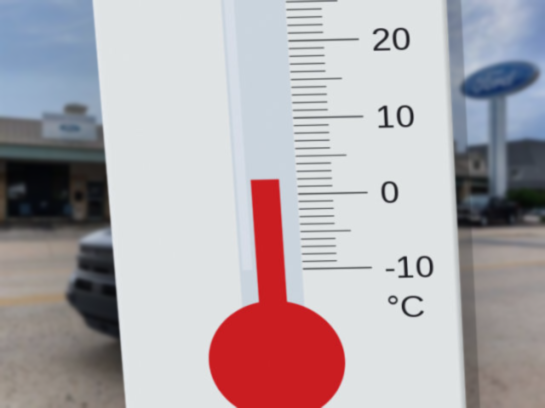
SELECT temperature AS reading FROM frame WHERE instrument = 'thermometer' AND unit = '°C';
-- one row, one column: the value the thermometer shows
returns 2 °C
